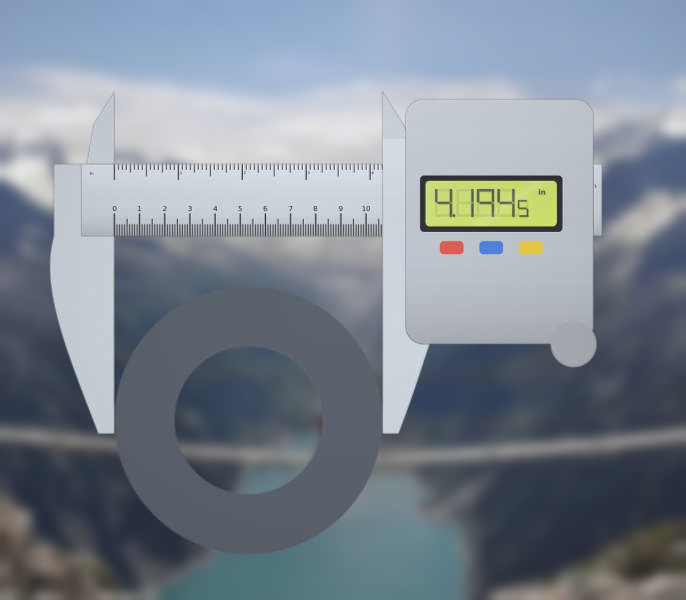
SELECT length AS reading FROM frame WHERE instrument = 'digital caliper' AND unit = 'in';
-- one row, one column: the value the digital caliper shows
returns 4.1945 in
